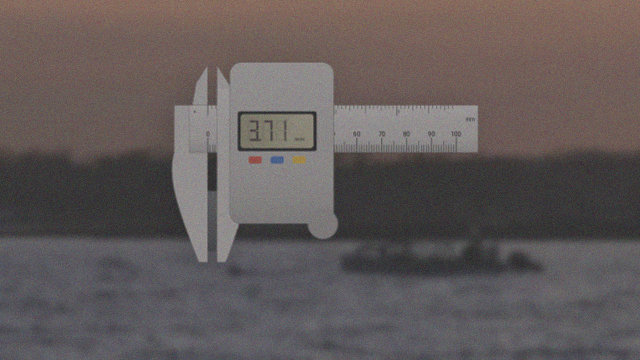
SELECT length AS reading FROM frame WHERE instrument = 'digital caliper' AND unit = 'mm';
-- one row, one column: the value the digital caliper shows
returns 3.71 mm
